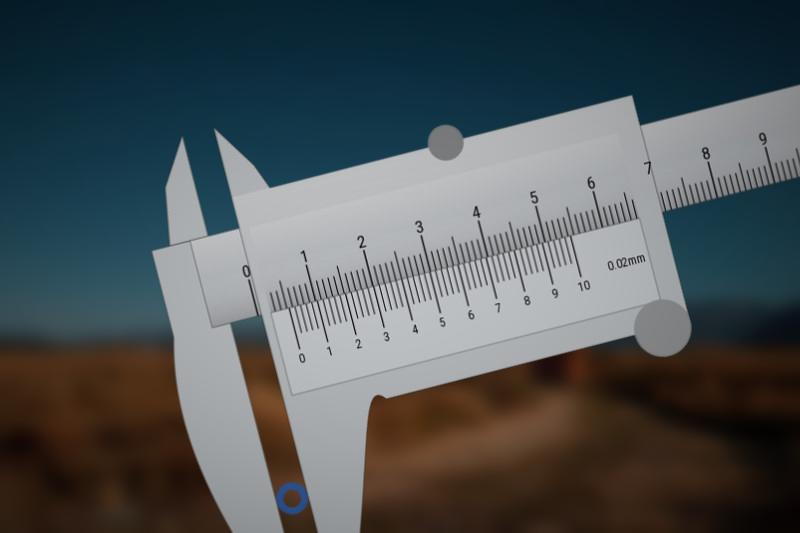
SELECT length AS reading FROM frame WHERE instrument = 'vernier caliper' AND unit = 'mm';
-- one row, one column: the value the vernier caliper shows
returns 5.4 mm
